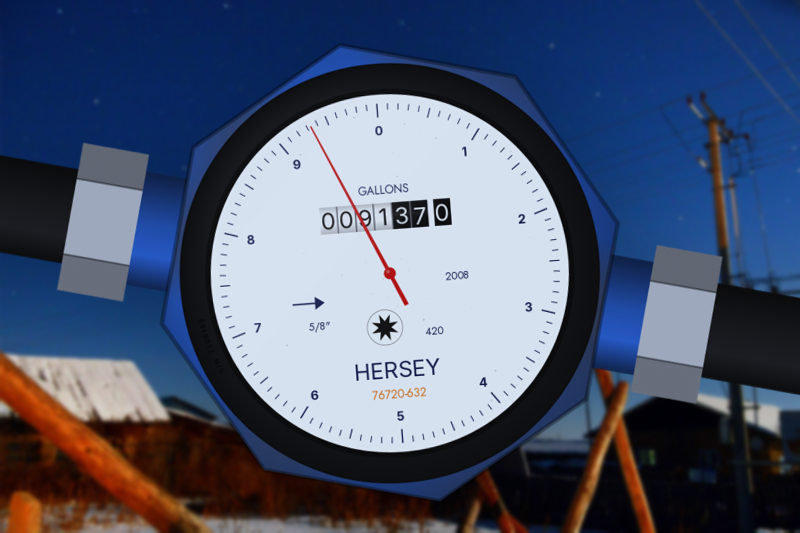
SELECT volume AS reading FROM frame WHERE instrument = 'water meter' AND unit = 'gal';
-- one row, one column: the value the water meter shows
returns 91369.3 gal
